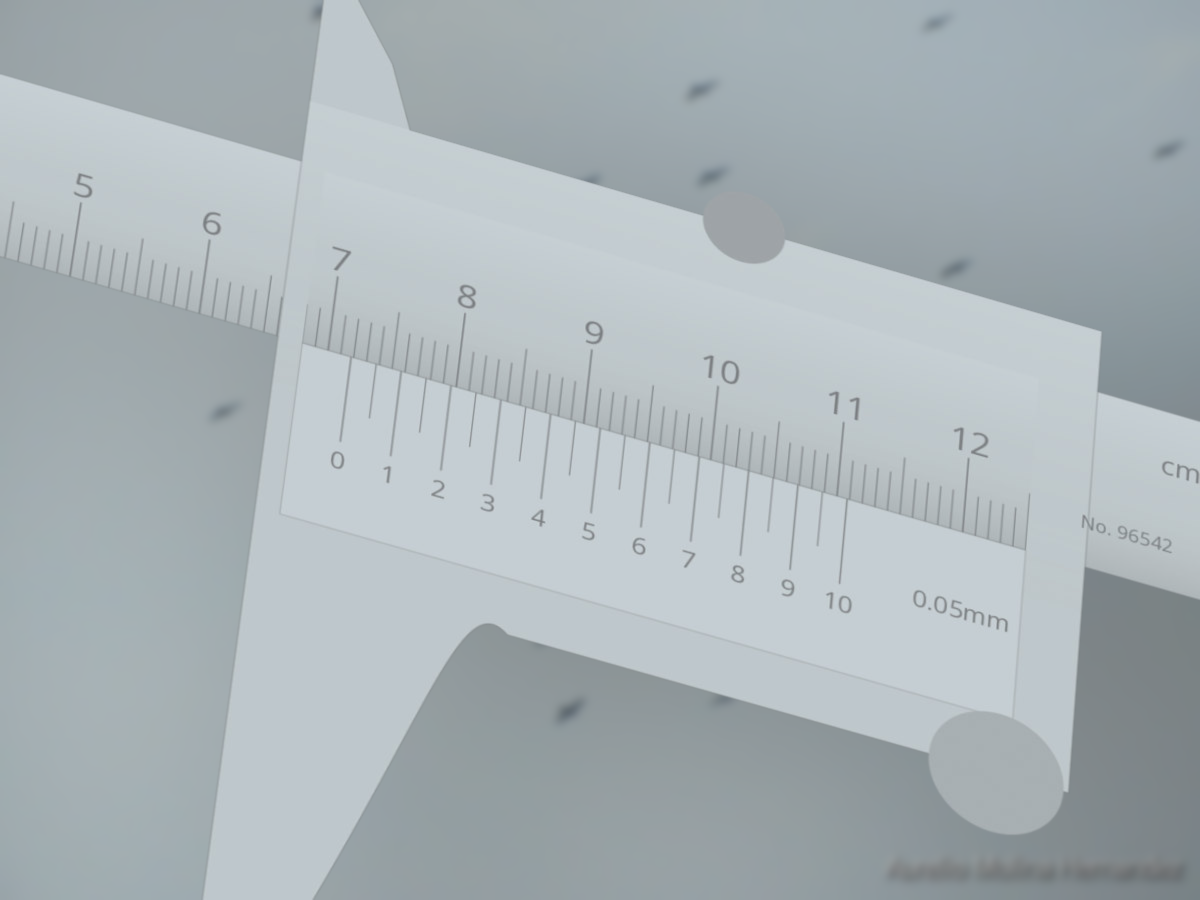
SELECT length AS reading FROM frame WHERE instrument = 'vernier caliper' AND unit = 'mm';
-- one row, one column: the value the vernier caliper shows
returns 71.8 mm
